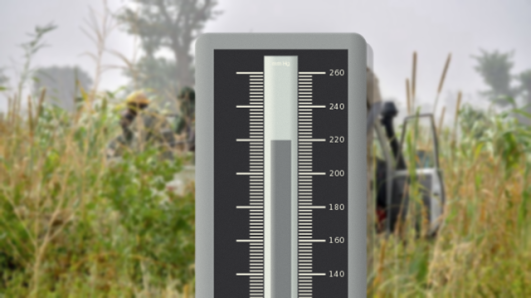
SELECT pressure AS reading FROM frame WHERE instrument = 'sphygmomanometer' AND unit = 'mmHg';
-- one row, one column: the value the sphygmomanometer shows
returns 220 mmHg
